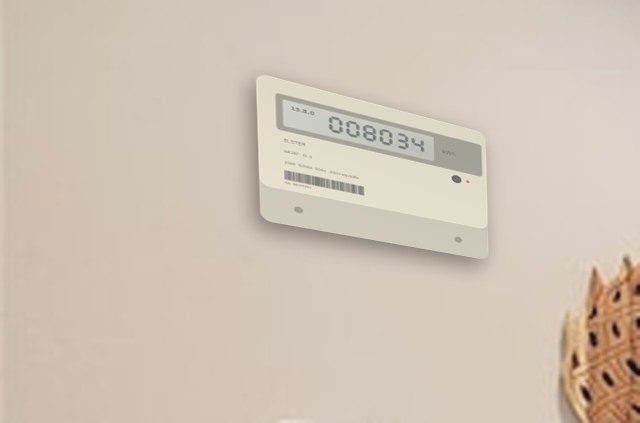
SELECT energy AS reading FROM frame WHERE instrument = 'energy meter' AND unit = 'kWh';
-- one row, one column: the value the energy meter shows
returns 8034 kWh
